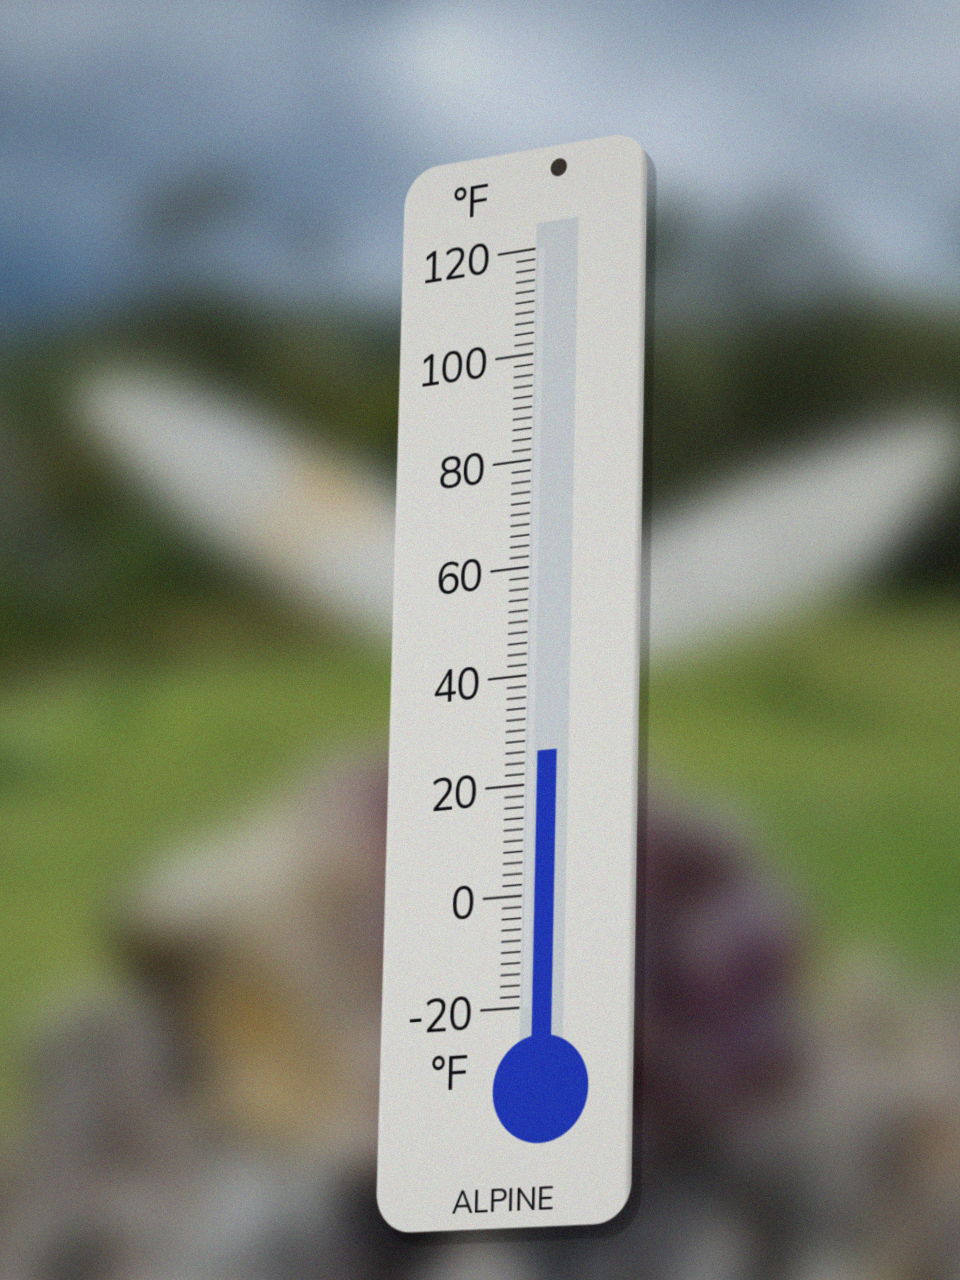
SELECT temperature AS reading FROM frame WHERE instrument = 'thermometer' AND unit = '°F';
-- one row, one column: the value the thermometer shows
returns 26 °F
